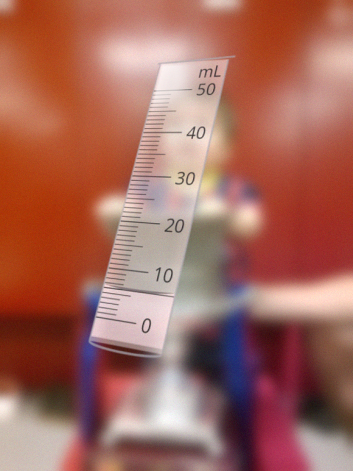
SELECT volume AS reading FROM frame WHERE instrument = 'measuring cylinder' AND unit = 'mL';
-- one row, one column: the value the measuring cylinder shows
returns 6 mL
